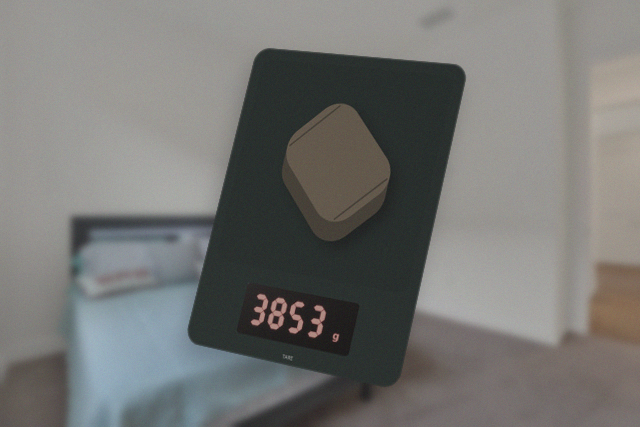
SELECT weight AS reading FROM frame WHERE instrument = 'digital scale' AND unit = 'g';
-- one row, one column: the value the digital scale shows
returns 3853 g
